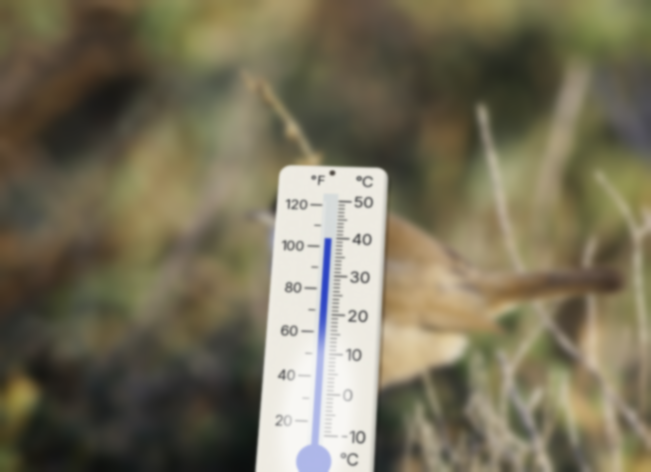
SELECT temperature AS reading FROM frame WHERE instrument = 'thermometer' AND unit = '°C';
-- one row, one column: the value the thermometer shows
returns 40 °C
